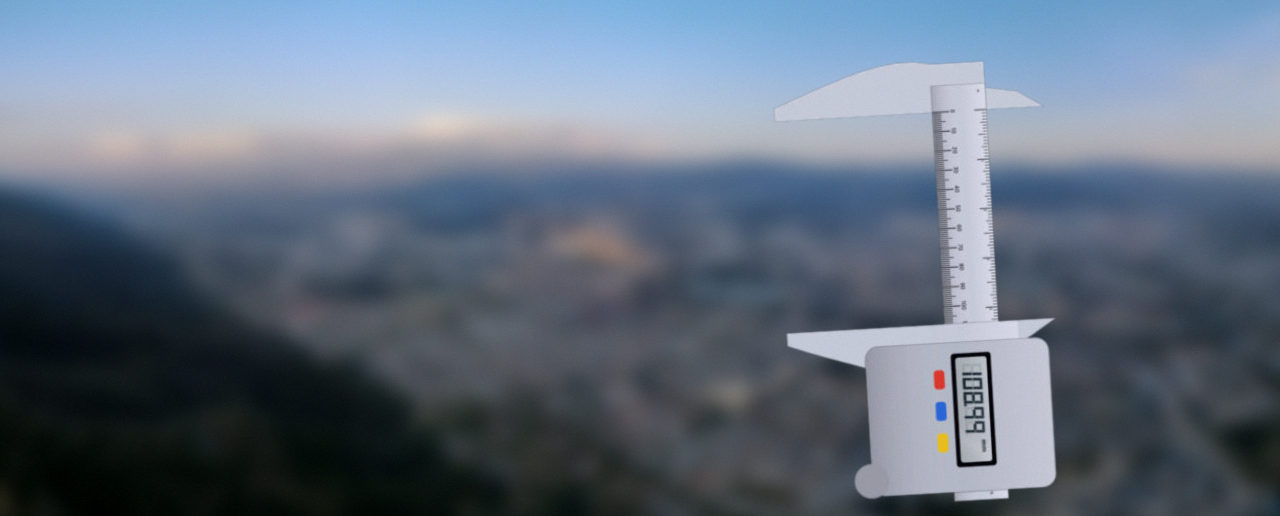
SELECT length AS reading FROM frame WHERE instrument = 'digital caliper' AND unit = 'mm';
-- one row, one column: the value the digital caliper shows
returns 108.99 mm
